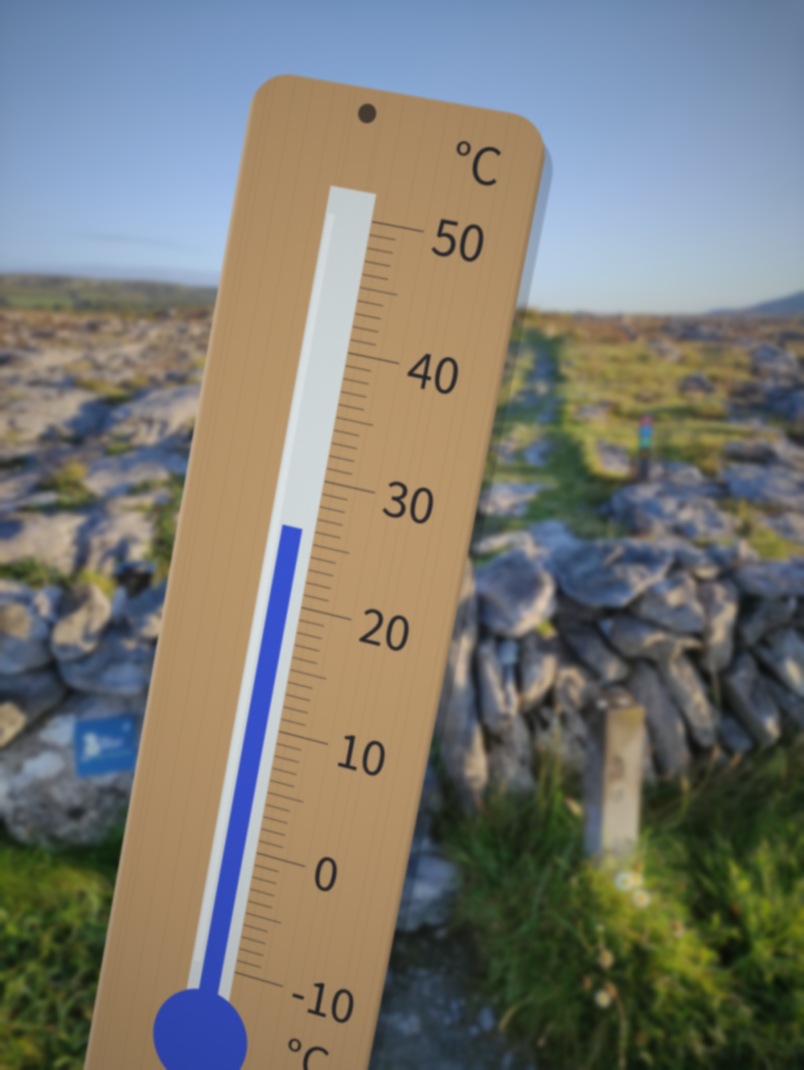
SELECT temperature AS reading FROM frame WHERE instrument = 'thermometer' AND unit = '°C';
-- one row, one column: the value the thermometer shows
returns 26 °C
